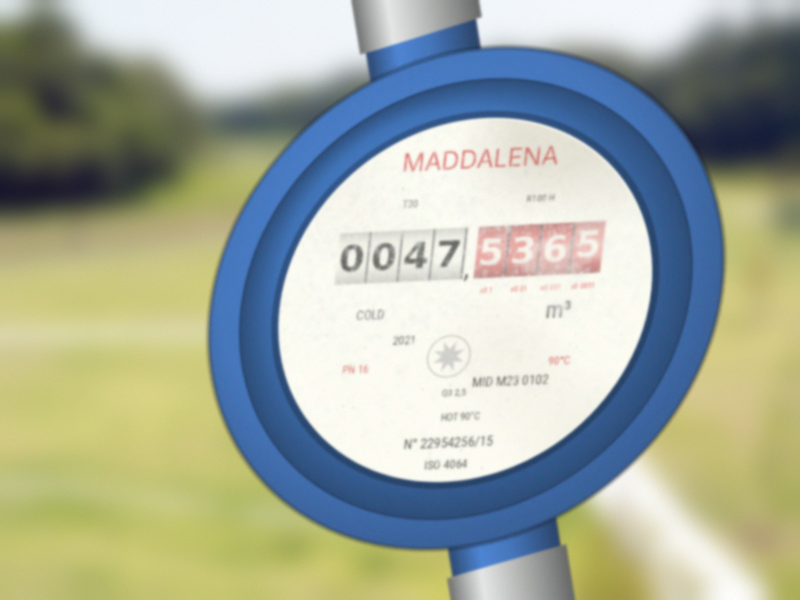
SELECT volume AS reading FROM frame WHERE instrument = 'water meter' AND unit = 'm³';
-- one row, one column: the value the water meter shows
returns 47.5365 m³
